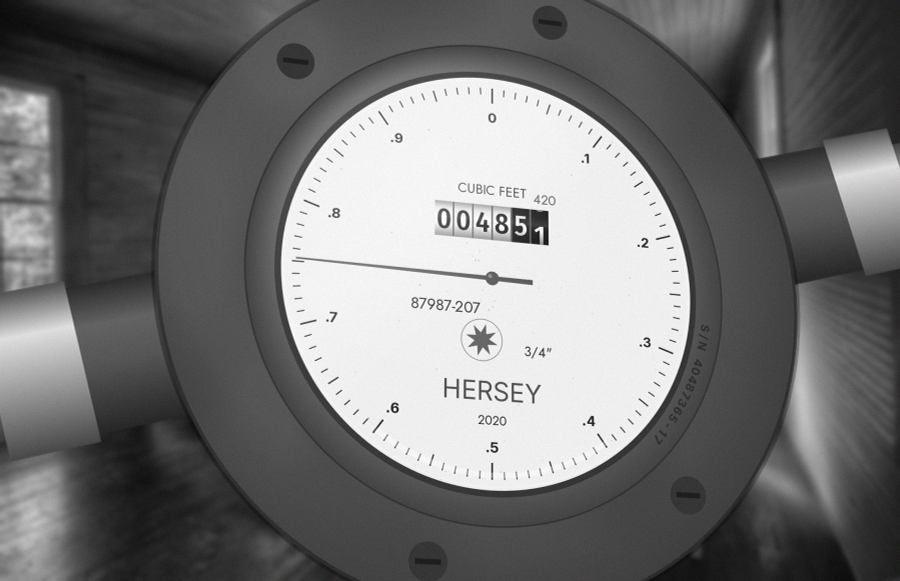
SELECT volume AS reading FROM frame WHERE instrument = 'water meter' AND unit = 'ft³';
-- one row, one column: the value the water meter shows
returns 4850.75 ft³
